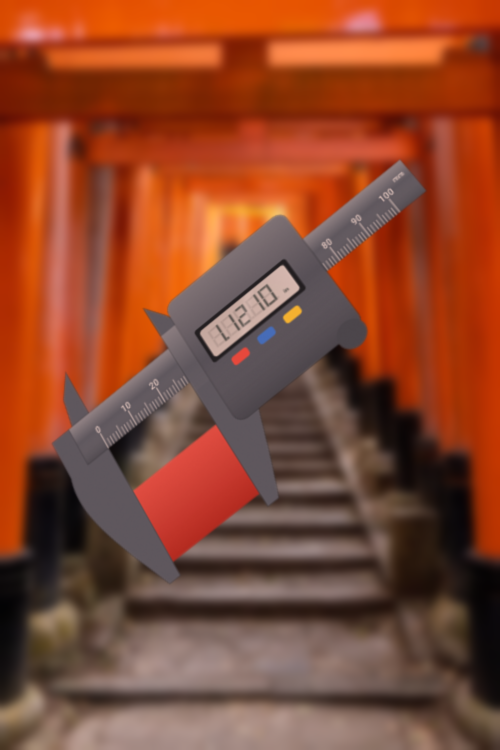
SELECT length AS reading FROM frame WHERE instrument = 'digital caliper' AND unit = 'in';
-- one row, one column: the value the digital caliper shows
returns 1.1210 in
